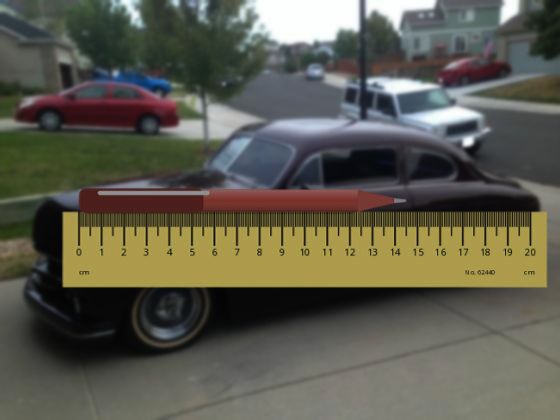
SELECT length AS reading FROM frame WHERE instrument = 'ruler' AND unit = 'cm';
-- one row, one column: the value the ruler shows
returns 14.5 cm
